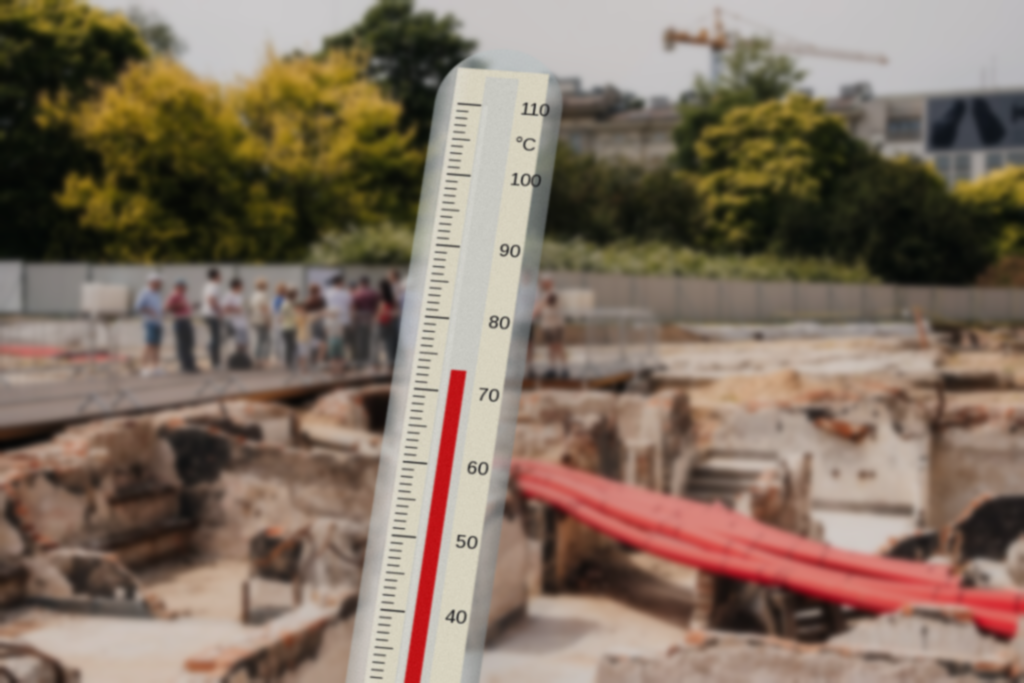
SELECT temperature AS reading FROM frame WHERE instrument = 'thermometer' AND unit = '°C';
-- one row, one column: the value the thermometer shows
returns 73 °C
